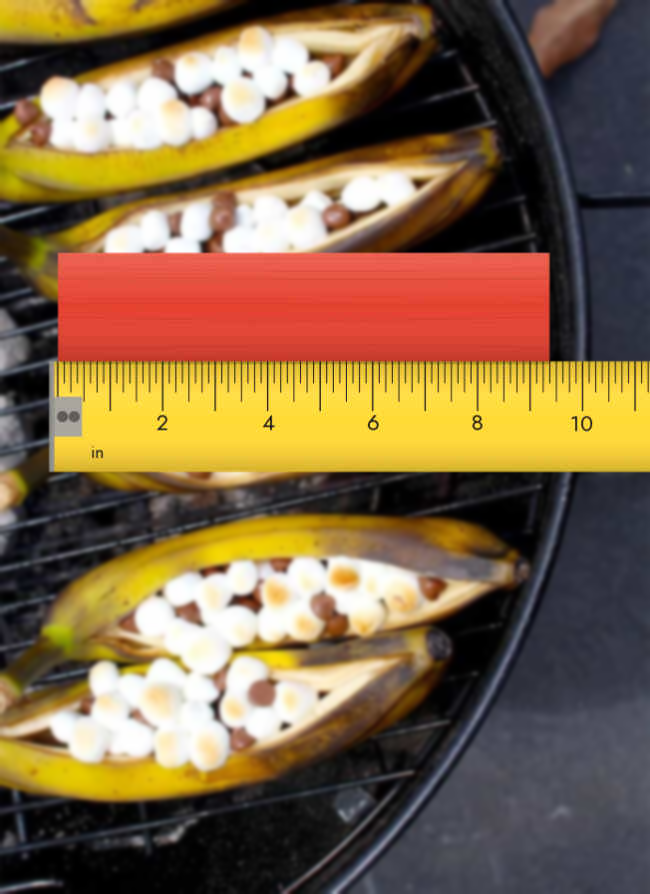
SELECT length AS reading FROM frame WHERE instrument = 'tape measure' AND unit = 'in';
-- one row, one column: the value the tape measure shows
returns 9.375 in
